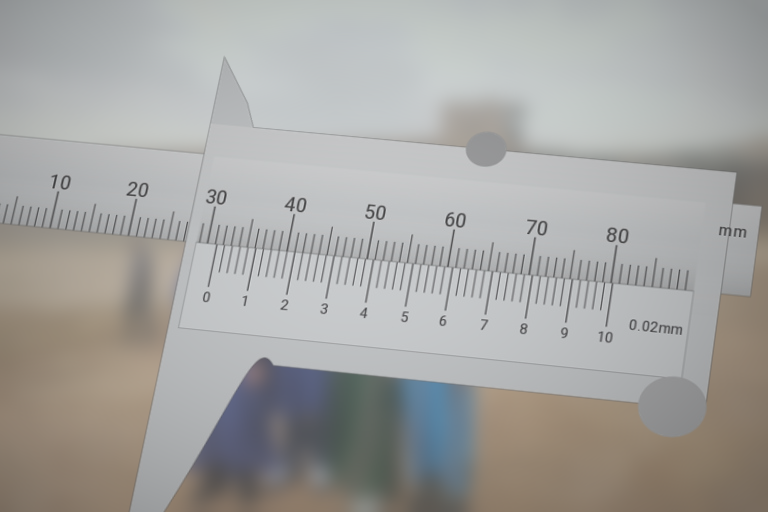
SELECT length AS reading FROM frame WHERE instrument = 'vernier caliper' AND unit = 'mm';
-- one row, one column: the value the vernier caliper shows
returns 31.2 mm
